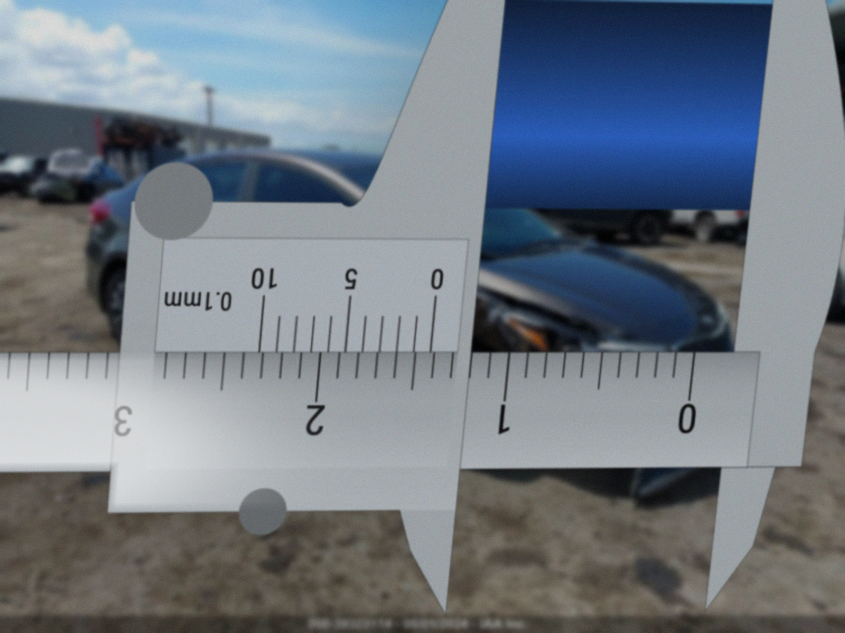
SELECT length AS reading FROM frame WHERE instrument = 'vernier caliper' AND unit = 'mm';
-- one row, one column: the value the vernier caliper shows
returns 14.2 mm
